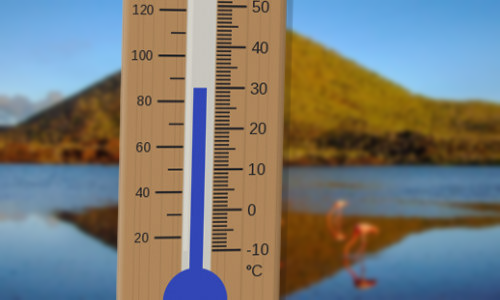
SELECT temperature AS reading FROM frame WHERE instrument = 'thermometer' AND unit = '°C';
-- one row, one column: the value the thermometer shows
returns 30 °C
